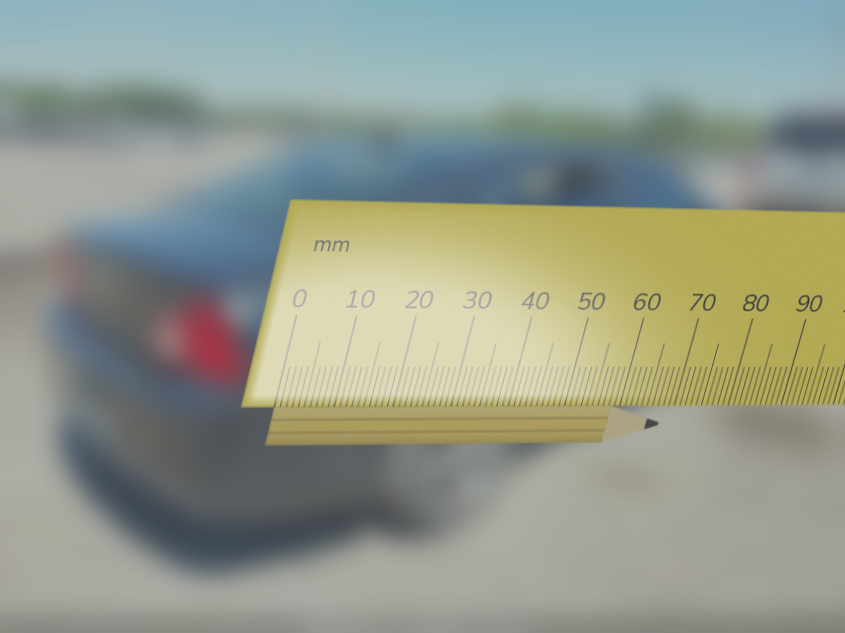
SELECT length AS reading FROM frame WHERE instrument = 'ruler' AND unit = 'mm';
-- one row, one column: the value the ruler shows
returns 68 mm
